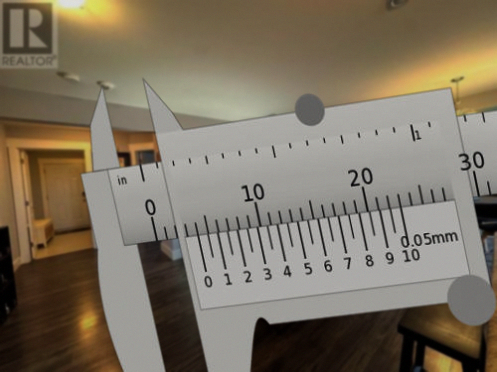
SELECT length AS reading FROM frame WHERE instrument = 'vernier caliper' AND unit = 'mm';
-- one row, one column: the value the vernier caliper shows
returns 4.0 mm
